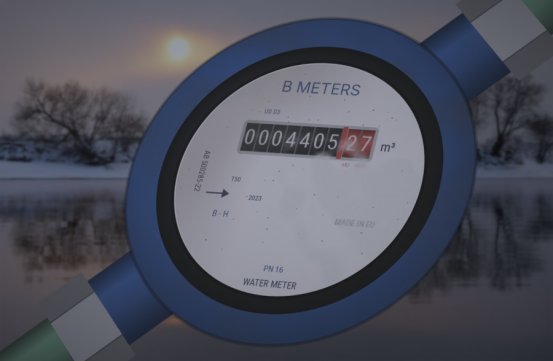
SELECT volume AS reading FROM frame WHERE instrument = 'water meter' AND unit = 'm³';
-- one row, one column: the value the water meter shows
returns 4405.27 m³
